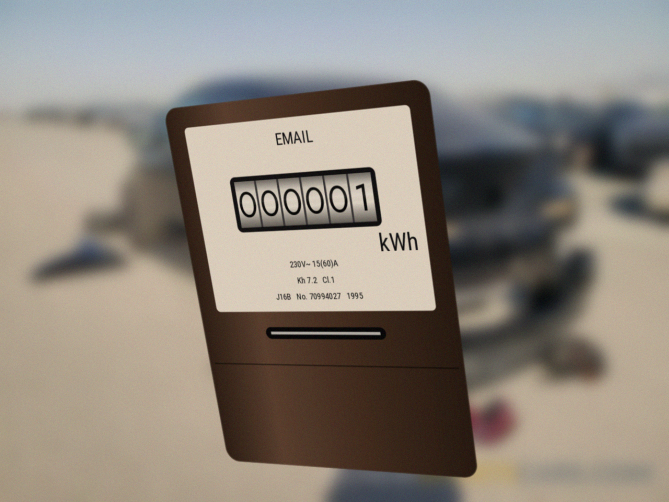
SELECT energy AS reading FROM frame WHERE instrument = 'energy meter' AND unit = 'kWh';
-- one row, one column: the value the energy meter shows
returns 1 kWh
